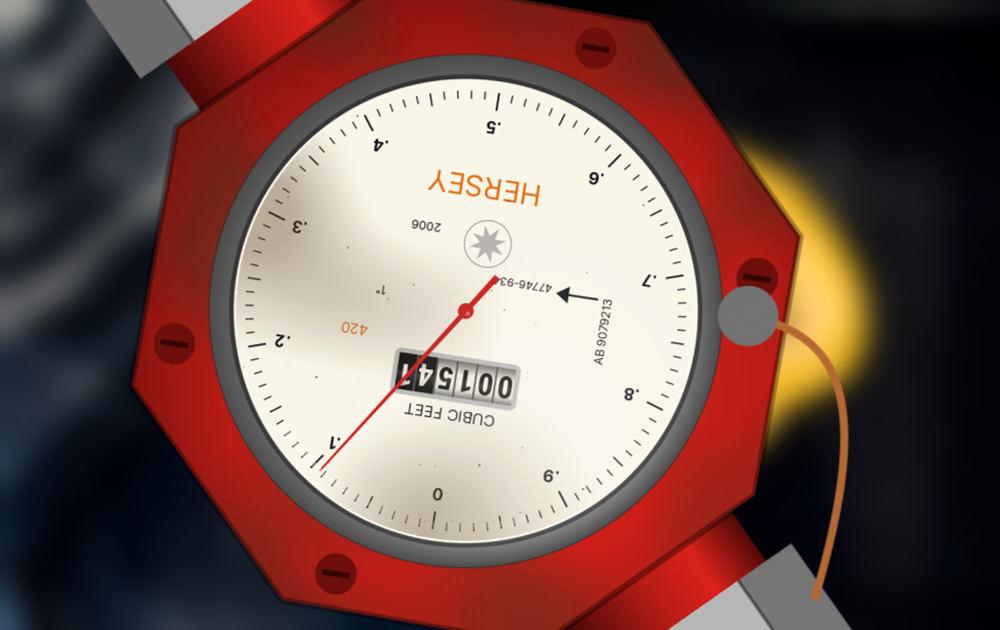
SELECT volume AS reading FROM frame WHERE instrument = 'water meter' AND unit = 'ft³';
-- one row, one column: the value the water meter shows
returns 1541.09 ft³
